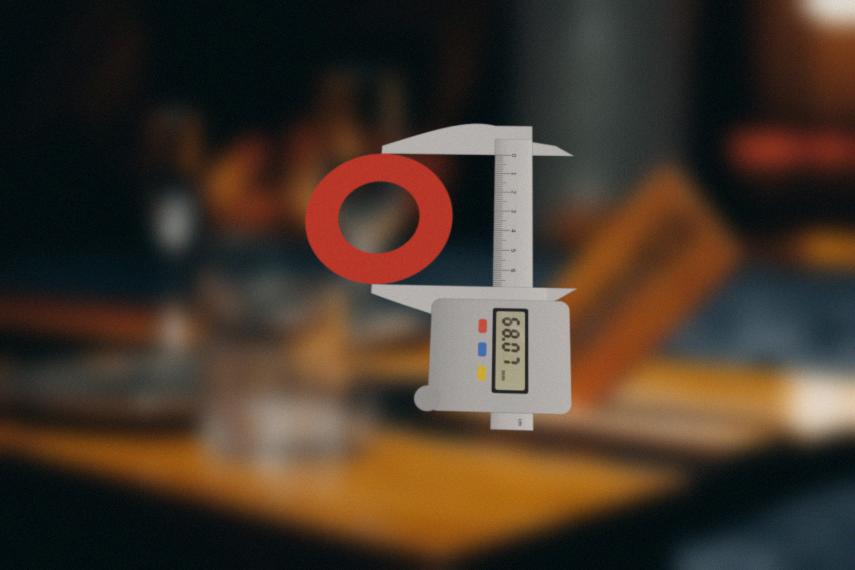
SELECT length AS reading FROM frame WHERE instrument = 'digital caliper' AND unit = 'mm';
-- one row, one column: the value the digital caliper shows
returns 68.07 mm
